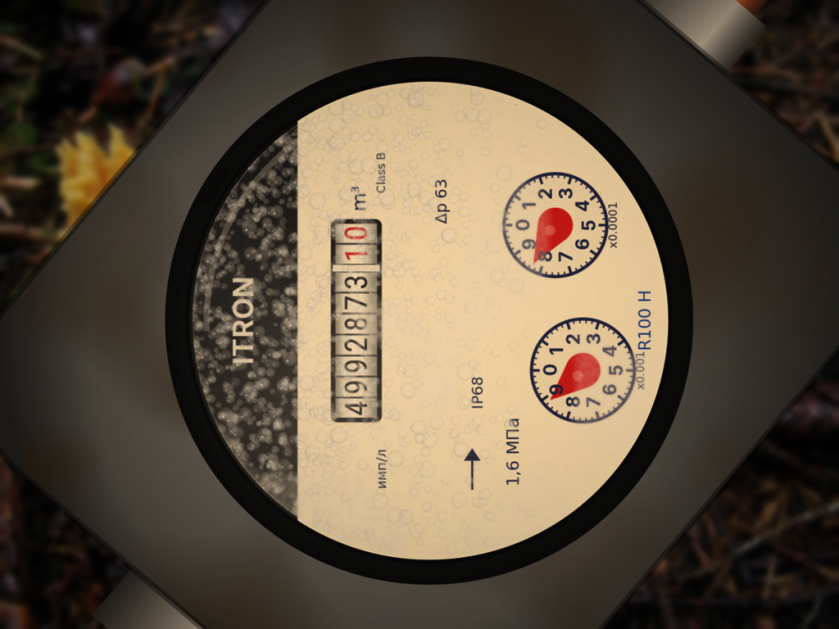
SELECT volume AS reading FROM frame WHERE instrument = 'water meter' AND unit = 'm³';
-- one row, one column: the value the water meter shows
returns 4992873.1088 m³
